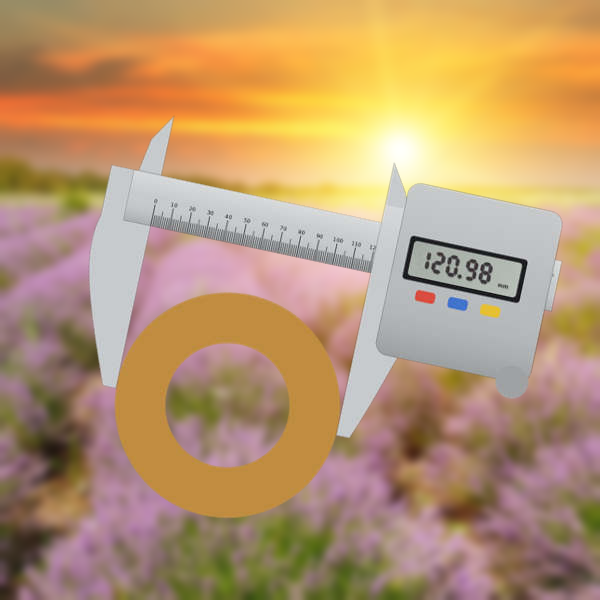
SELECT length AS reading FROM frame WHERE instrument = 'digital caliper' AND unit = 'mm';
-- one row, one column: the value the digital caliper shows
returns 120.98 mm
